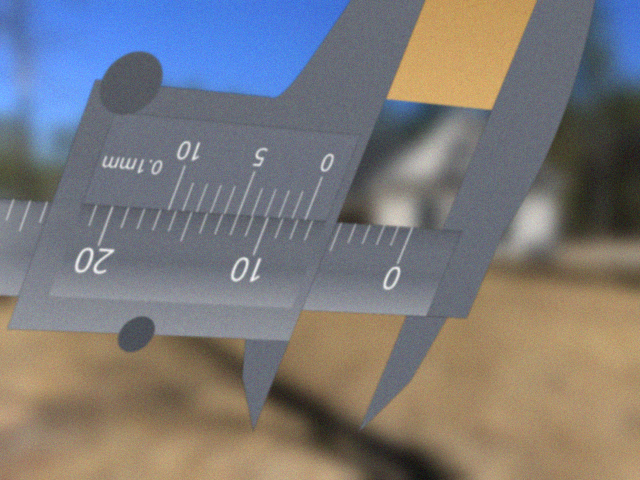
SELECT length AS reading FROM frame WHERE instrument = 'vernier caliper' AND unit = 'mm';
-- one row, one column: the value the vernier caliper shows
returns 7.5 mm
